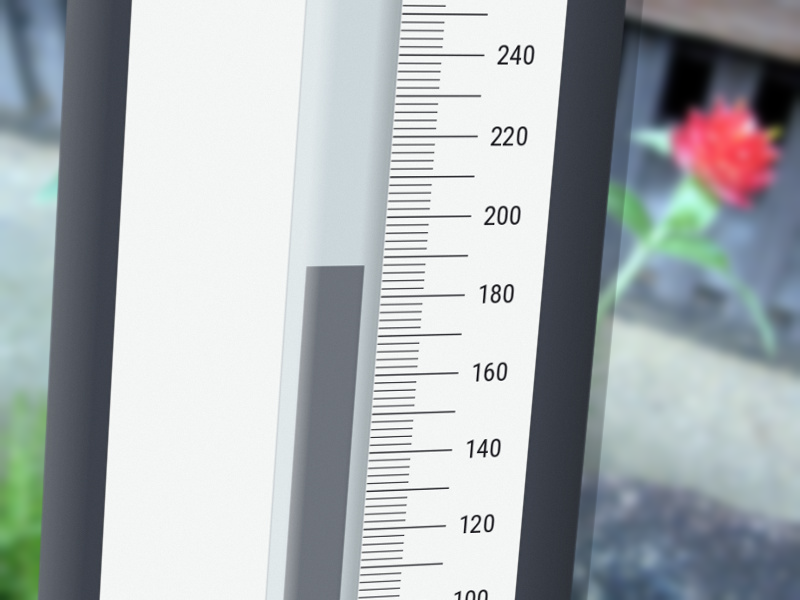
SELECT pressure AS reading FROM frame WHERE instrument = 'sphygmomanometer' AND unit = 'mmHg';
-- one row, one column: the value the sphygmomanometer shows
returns 188 mmHg
